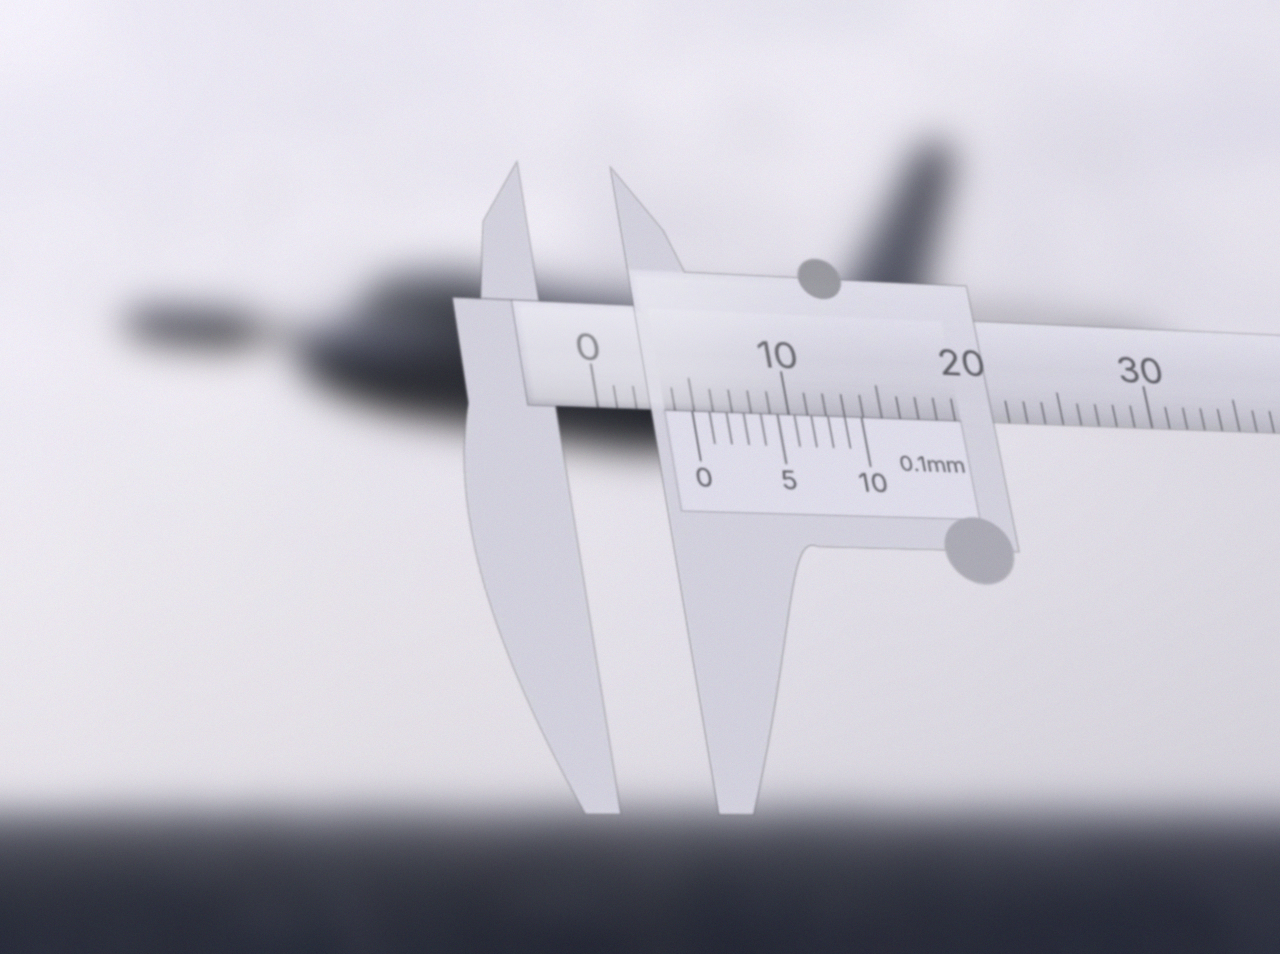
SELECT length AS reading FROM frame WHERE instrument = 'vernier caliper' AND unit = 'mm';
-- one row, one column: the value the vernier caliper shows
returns 4.9 mm
